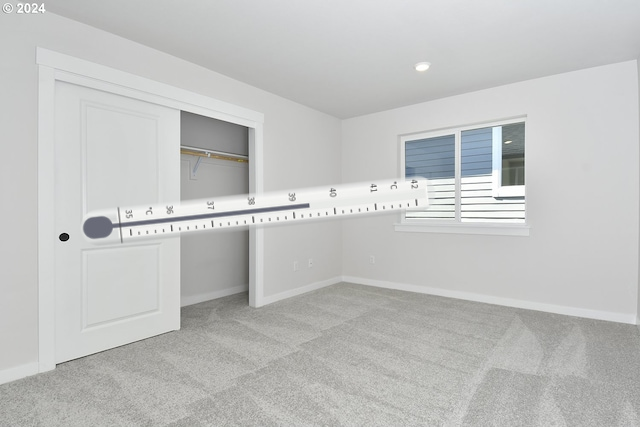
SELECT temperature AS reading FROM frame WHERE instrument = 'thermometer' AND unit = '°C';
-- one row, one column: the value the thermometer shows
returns 39.4 °C
